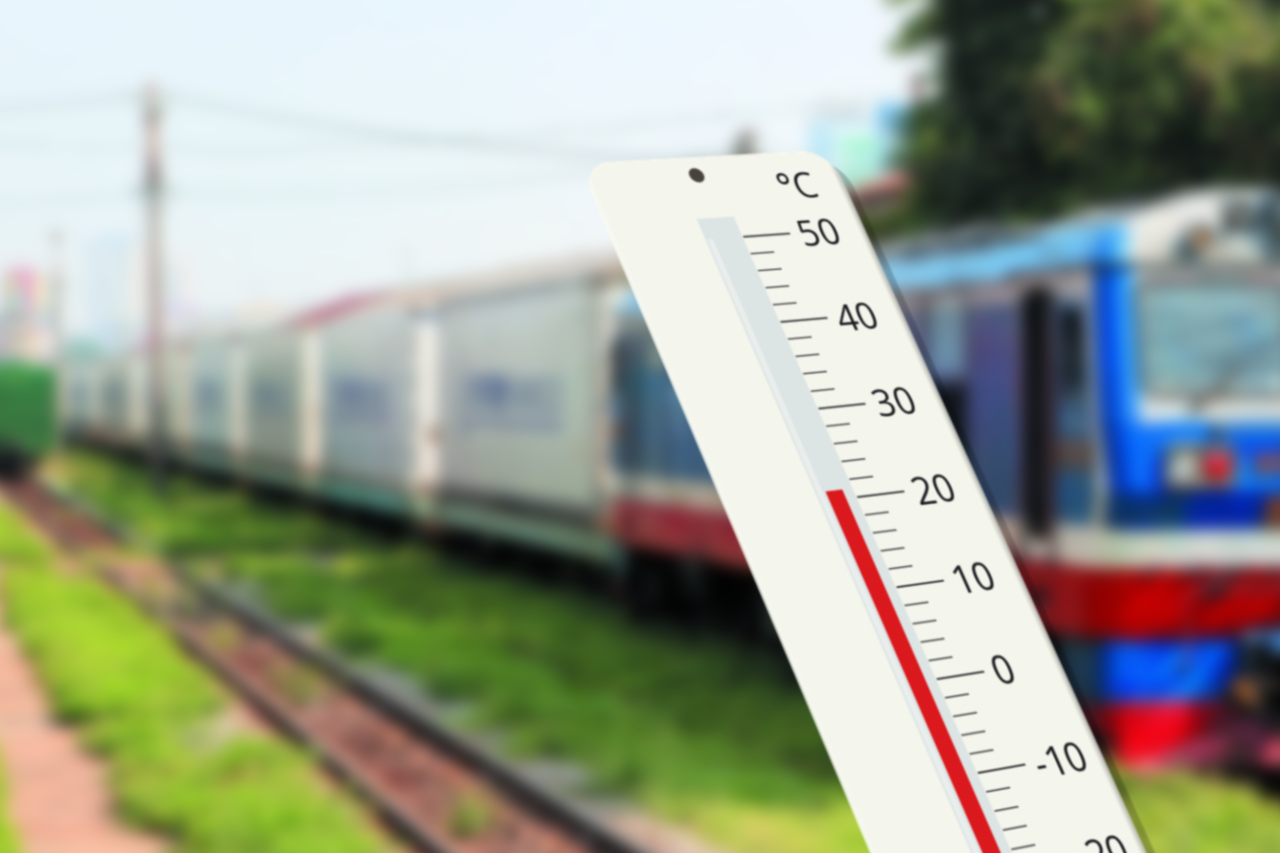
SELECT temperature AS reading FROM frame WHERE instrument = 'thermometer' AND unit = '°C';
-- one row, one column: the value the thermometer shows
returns 21 °C
